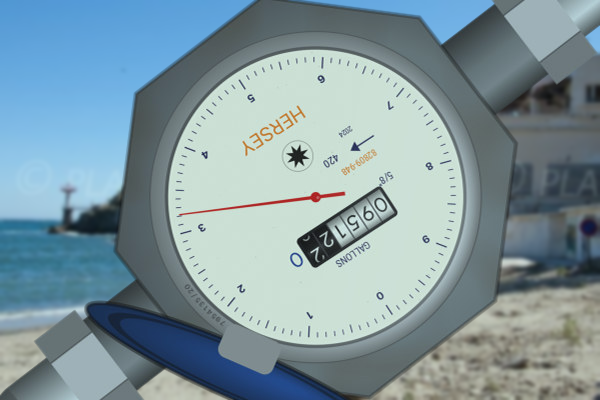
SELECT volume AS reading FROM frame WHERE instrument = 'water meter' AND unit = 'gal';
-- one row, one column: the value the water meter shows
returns 951223.2 gal
